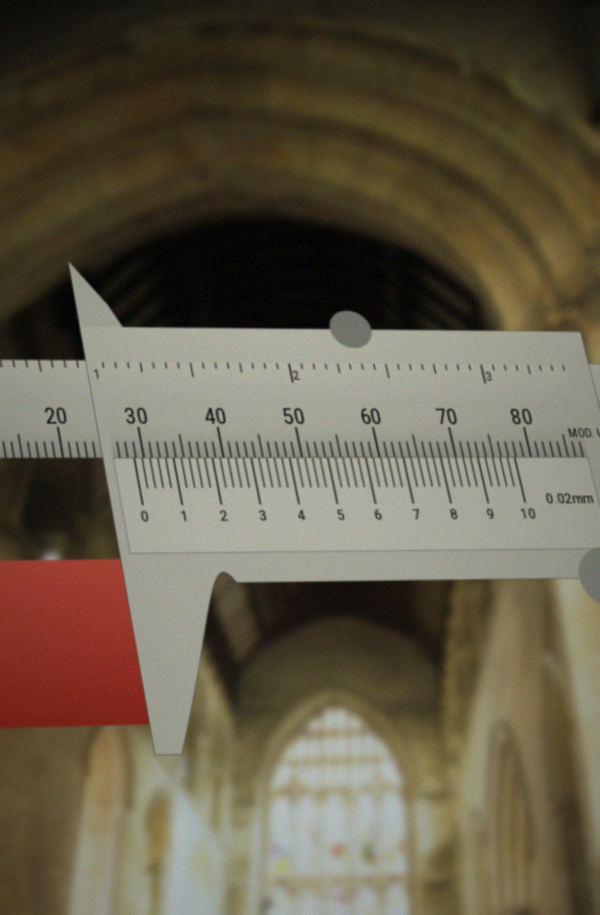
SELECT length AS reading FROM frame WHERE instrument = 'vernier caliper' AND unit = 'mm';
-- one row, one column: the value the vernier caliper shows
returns 28.8 mm
